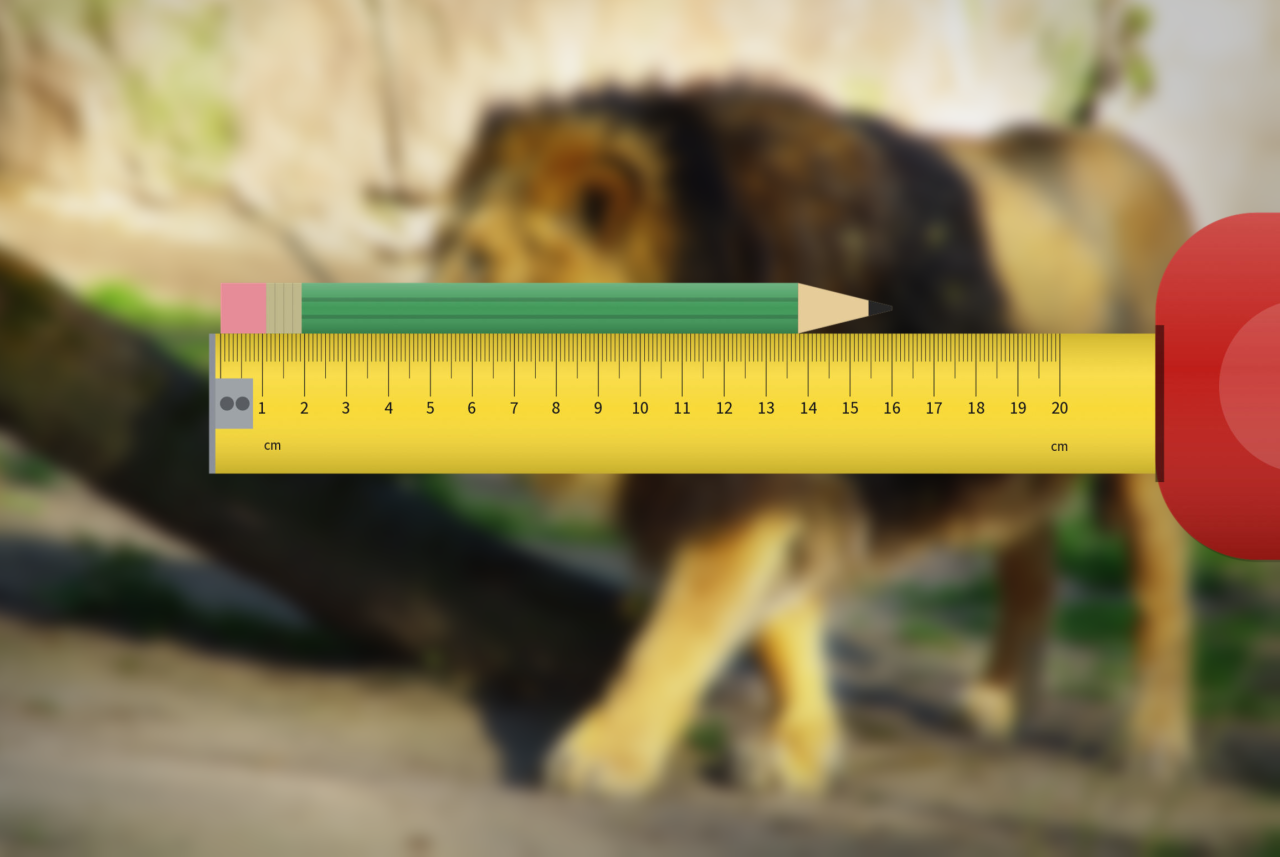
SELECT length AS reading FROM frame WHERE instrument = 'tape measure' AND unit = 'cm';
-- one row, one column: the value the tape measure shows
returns 16 cm
